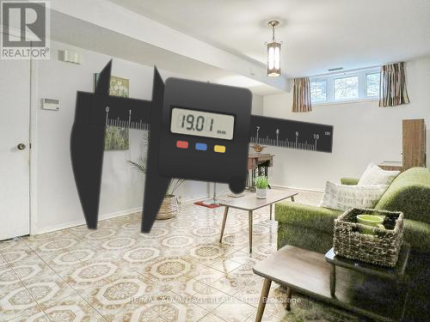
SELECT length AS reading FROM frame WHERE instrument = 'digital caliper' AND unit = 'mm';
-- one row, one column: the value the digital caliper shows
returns 19.01 mm
